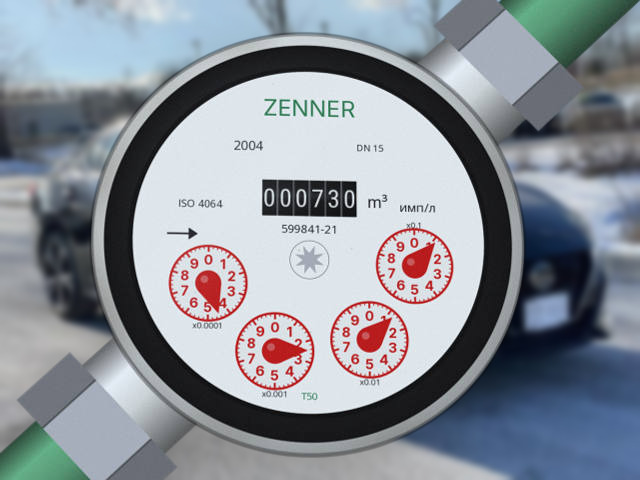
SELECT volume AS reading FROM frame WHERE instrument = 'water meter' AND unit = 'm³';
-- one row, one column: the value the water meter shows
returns 730.1124 m³
